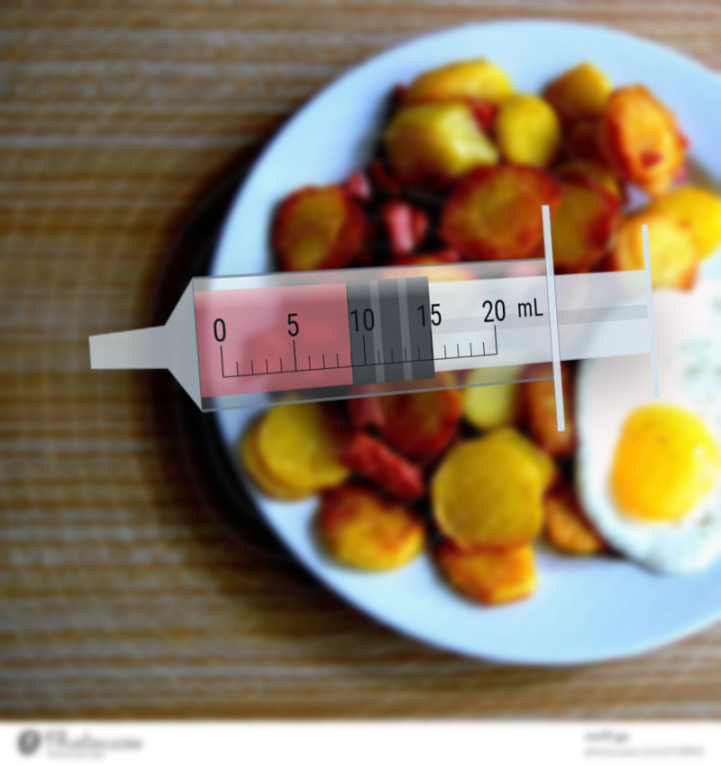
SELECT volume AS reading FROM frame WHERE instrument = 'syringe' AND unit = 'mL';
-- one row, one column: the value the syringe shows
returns 9 mL
